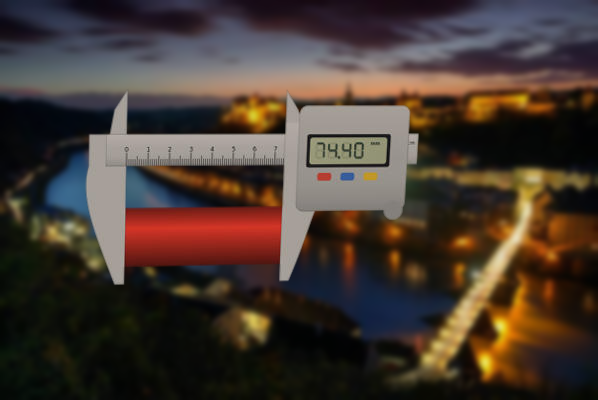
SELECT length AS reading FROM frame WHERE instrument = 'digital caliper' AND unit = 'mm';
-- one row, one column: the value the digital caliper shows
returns 74.40 mm
